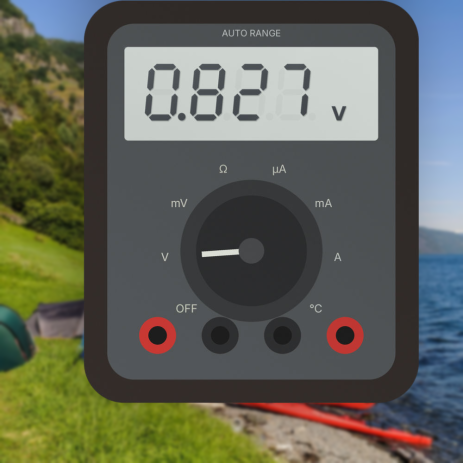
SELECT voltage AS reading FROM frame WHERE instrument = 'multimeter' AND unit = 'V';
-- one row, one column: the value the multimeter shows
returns 0.827 V
